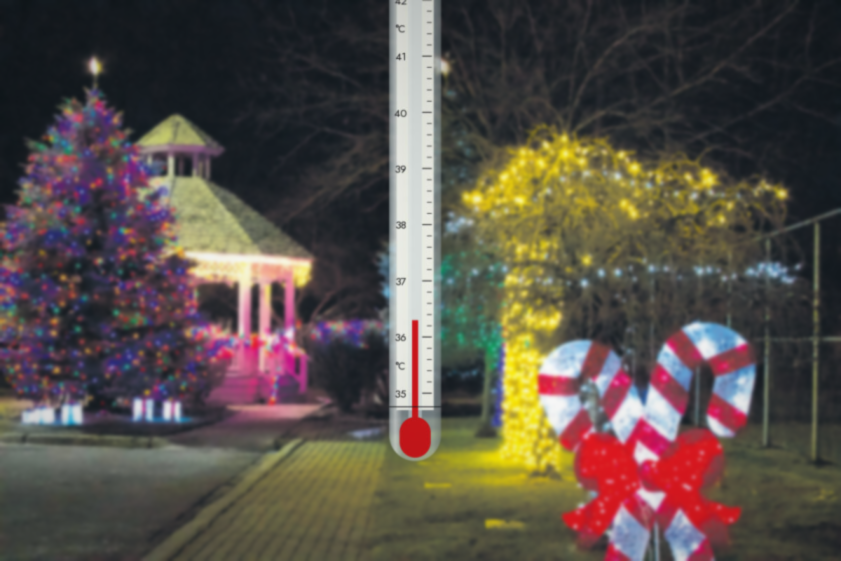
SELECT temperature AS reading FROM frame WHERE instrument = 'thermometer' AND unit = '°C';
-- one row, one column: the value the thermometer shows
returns 36.3 °C
